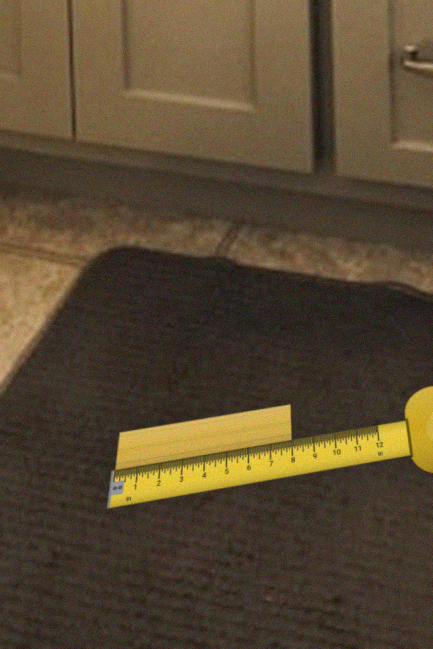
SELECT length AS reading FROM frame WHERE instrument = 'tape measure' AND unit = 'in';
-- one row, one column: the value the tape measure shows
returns 8 in
